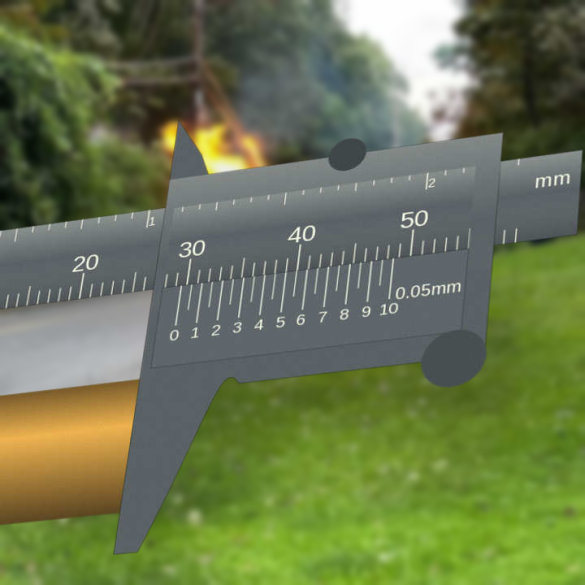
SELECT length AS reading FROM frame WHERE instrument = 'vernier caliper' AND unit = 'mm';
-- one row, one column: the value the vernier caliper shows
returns 29.5 mm
